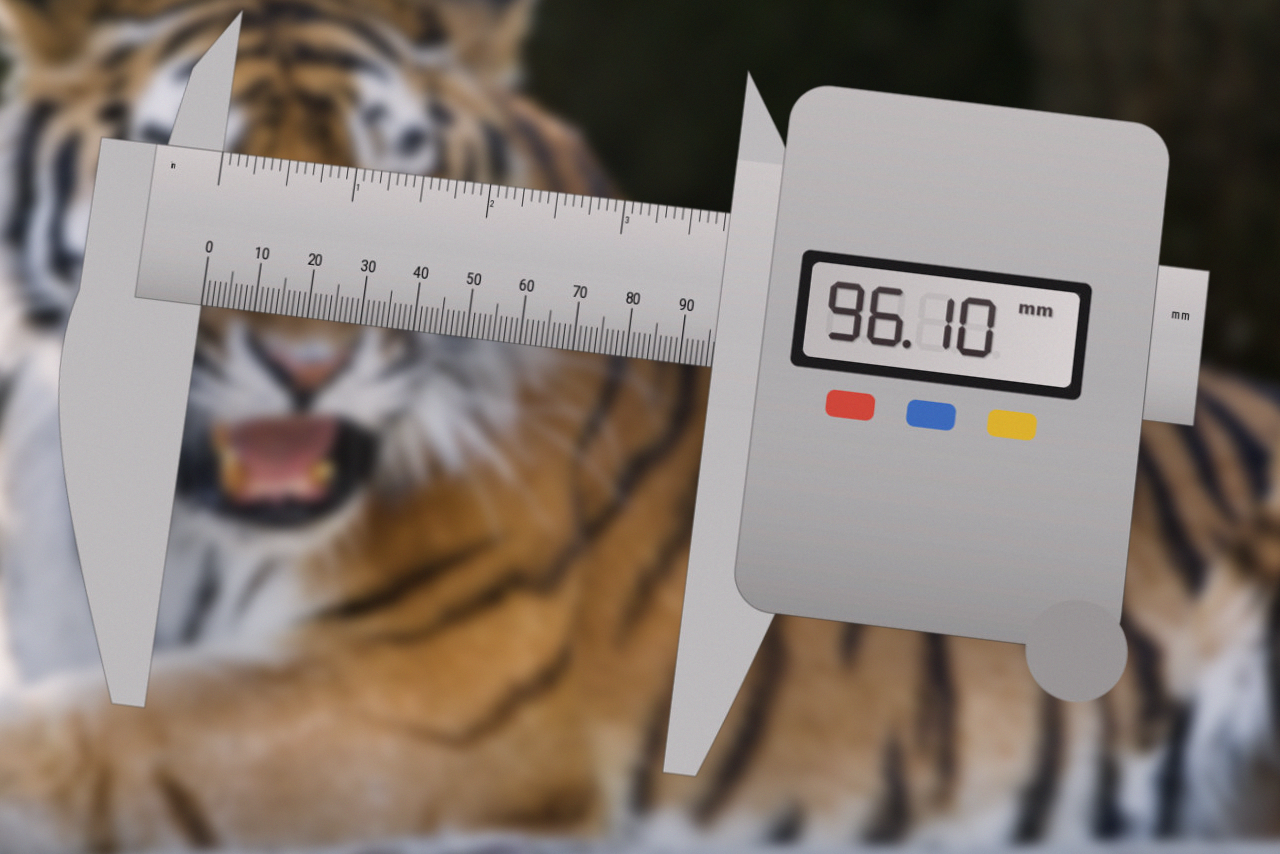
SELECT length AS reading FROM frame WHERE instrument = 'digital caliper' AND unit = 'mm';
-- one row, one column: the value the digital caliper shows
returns 96.10 mm
